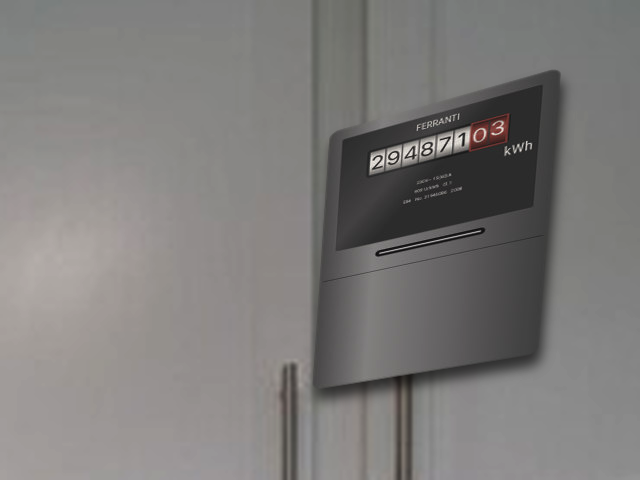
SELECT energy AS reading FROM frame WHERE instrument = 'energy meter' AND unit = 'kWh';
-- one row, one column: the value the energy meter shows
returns 294871.03 kWh
